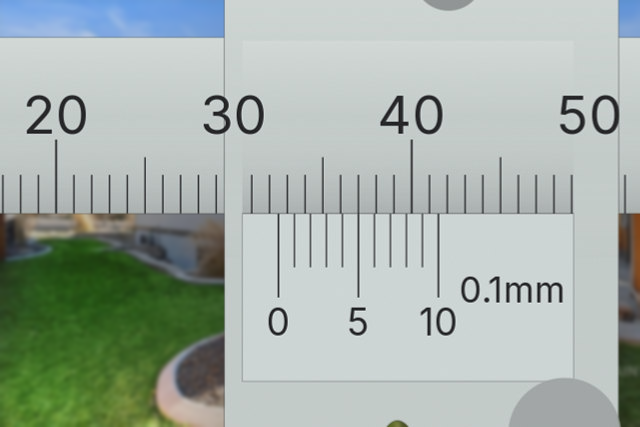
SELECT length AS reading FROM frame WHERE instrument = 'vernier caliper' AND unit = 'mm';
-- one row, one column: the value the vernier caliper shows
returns 32.5 mm
